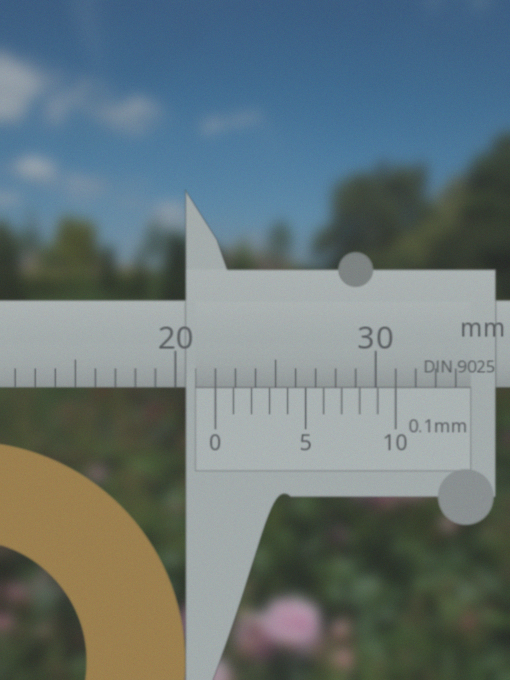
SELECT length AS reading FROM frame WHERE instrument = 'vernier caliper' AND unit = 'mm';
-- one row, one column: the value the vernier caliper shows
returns 22.0 mm
